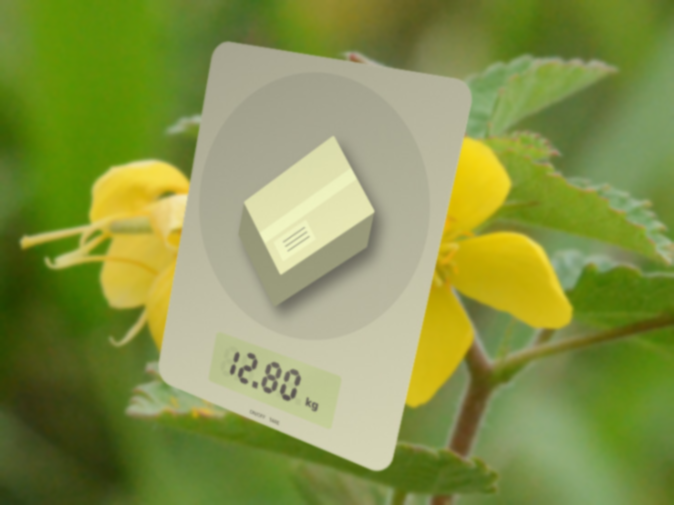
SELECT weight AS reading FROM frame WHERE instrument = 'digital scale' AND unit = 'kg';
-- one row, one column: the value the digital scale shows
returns 12.80 kg
